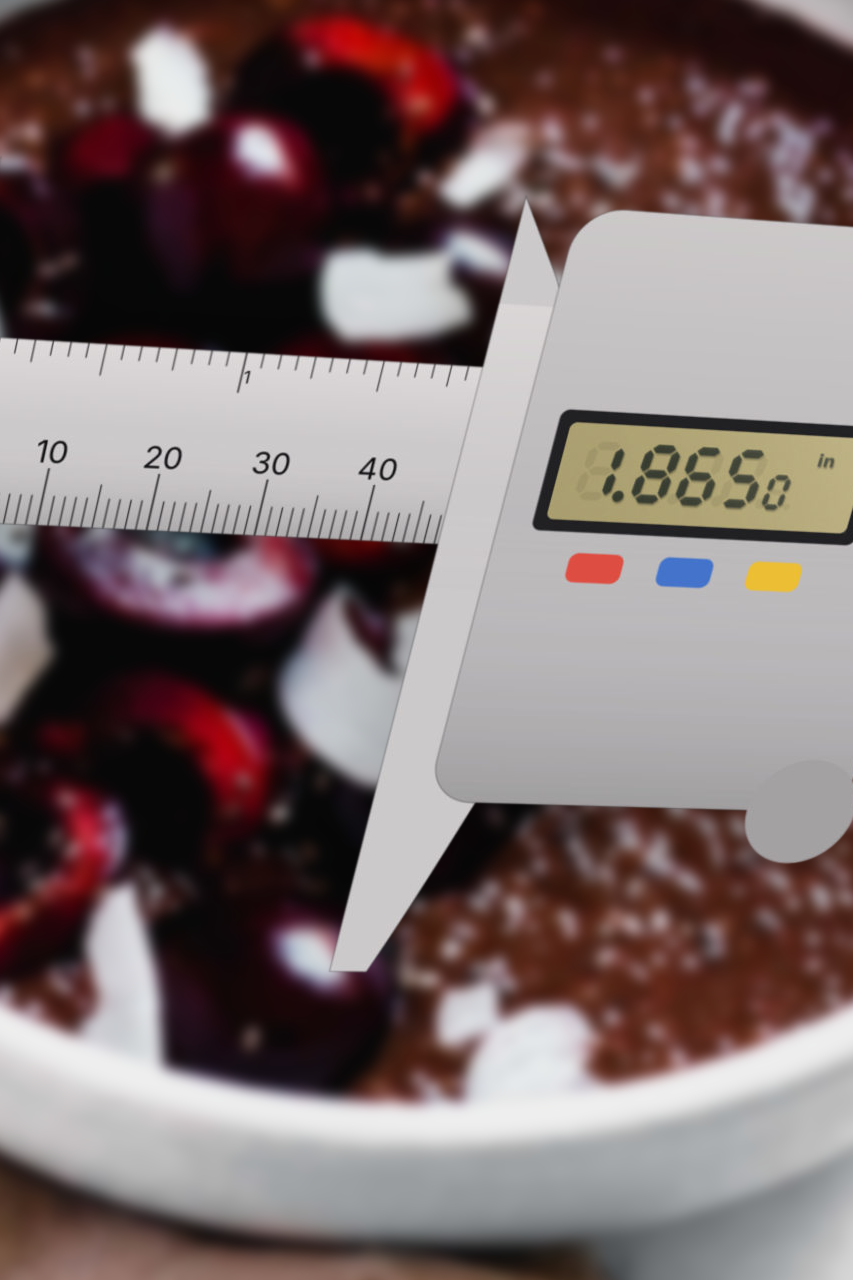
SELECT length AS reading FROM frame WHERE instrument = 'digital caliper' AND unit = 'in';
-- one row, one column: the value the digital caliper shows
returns 1.8650 in
